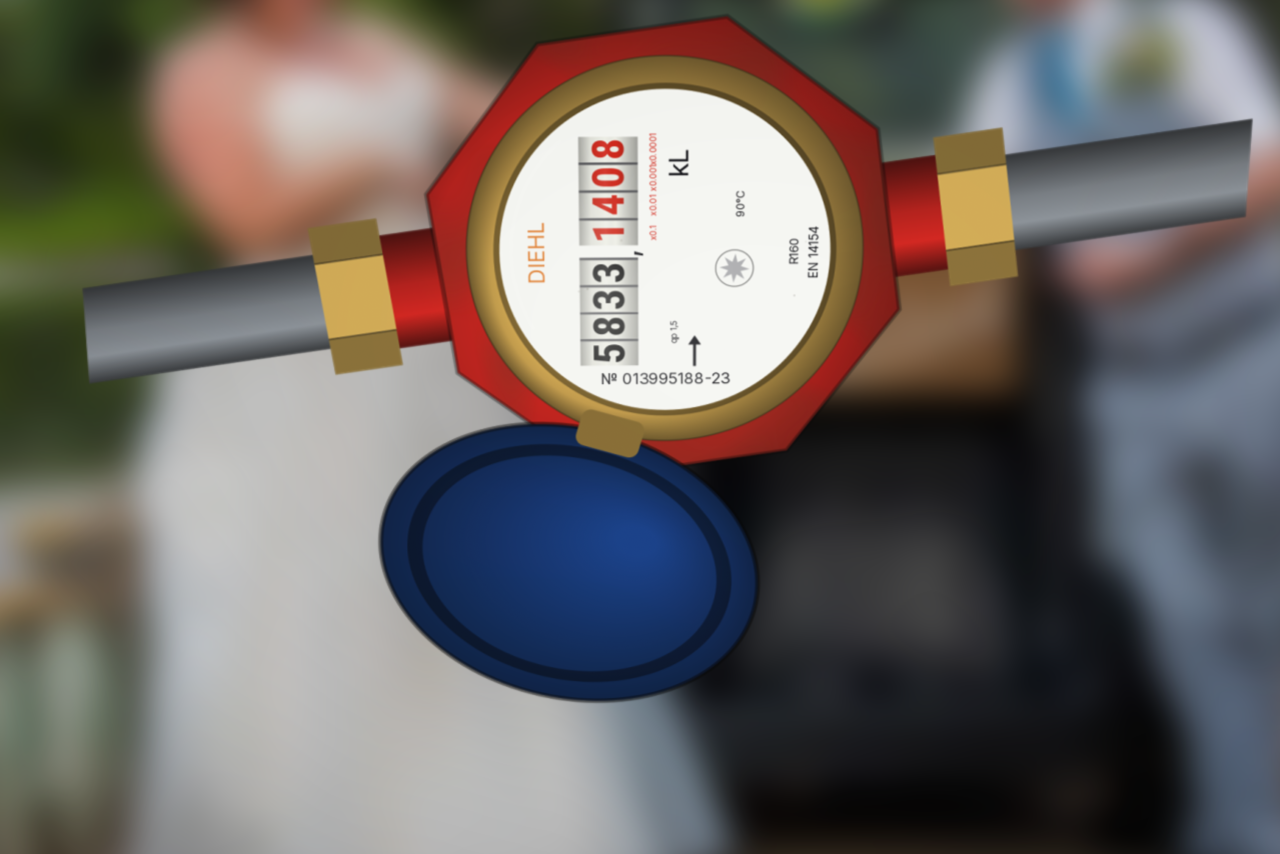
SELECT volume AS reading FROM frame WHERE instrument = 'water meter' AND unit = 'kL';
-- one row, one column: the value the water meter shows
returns 5833.1408 kL
